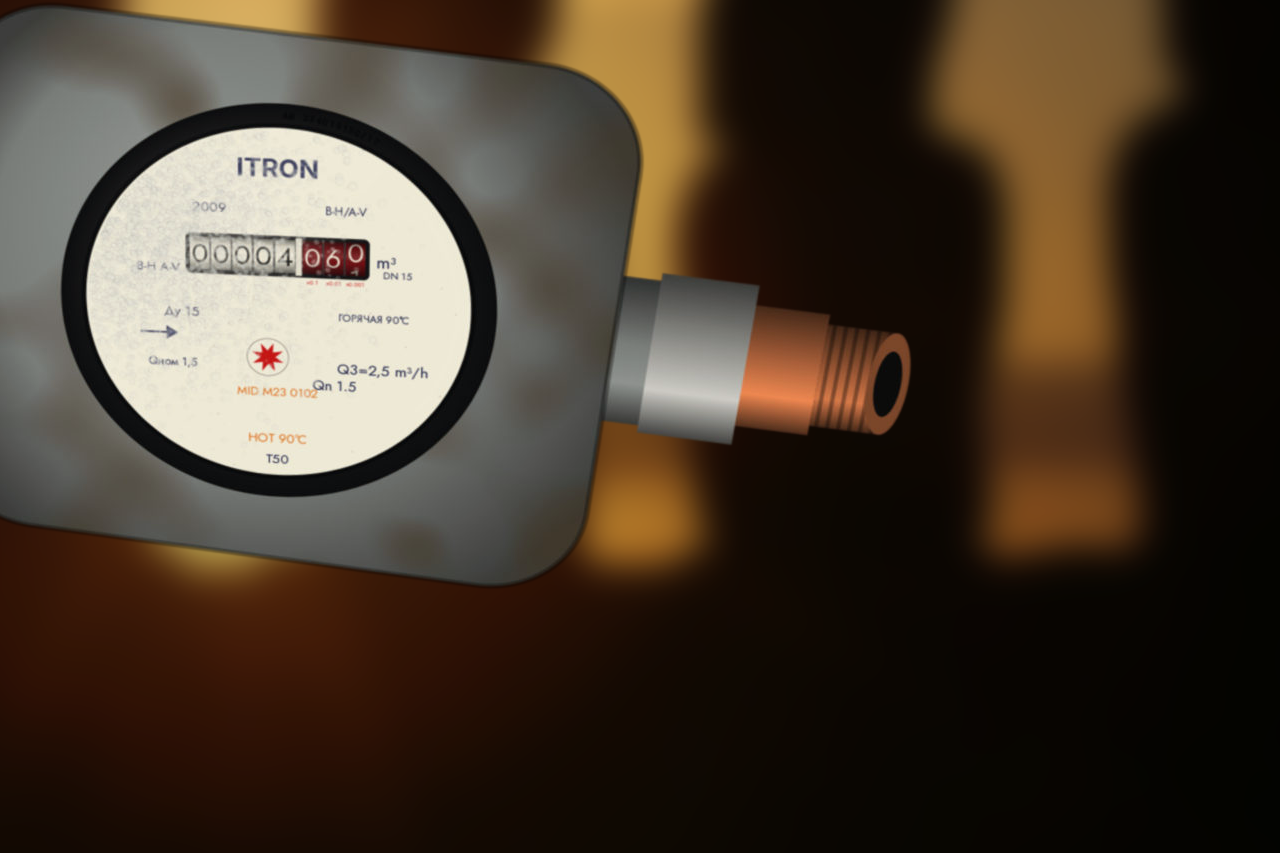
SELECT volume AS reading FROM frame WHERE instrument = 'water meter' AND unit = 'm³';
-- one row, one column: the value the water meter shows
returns 4.060 m³
